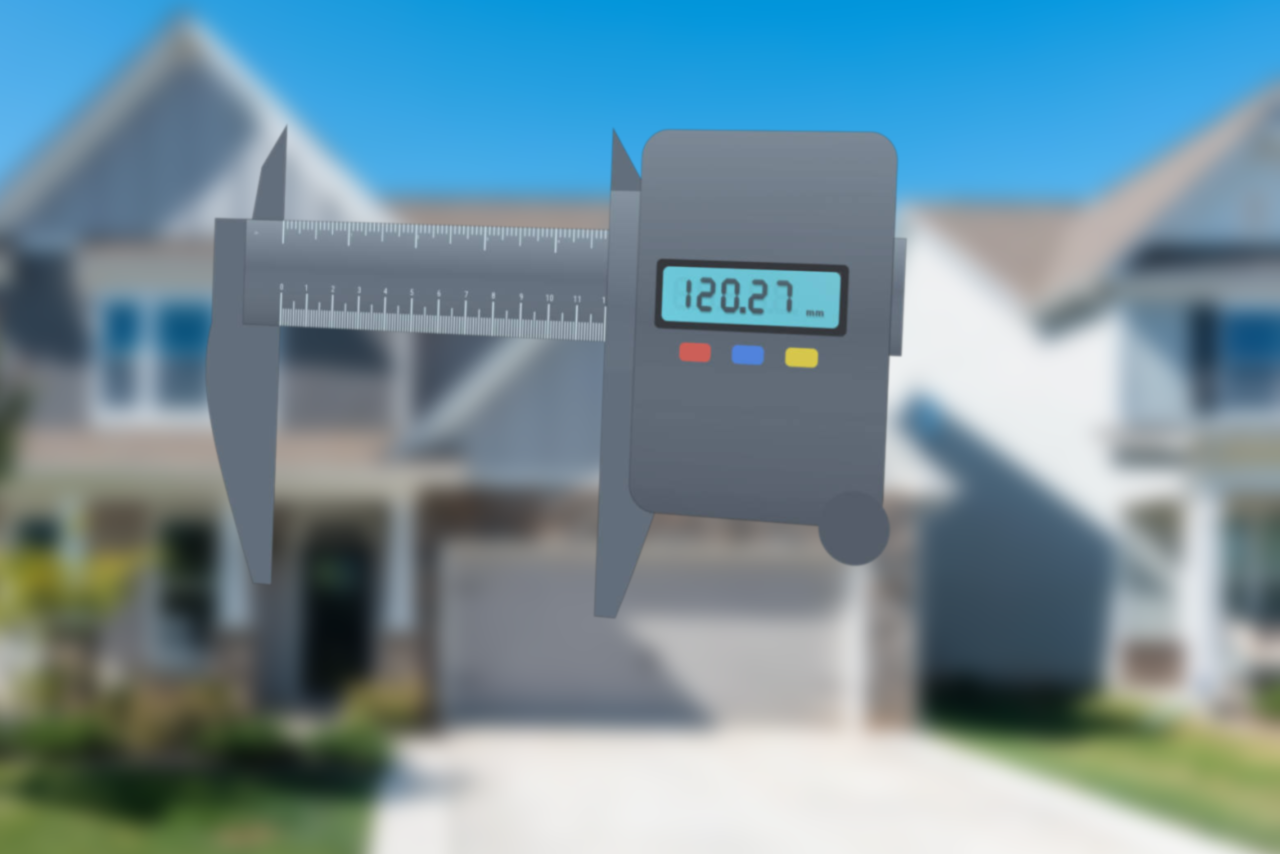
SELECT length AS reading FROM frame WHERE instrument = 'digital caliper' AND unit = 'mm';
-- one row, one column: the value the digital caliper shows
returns 120.27 mm
